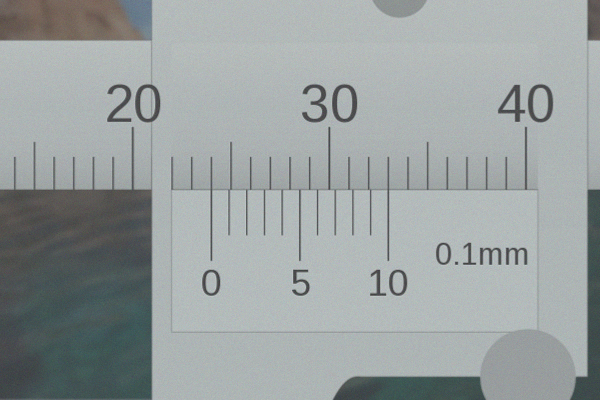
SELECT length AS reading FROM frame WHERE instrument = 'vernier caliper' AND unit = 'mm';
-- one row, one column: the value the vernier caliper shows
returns 24.0 mm
